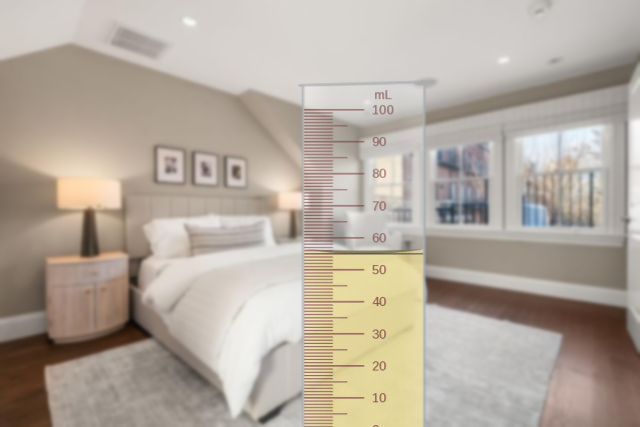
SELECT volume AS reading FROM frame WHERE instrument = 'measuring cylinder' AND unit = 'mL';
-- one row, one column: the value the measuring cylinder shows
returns 55 mL
